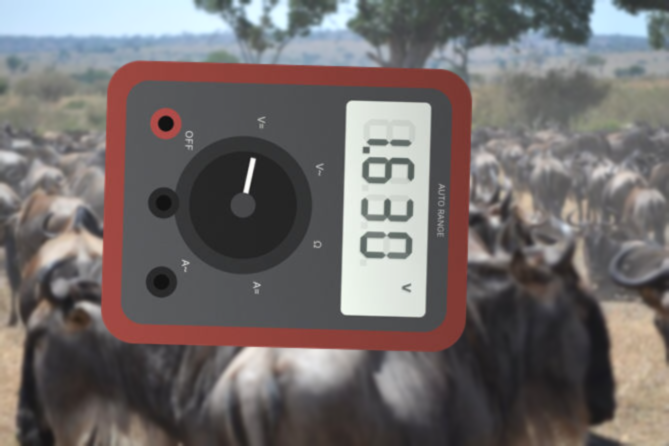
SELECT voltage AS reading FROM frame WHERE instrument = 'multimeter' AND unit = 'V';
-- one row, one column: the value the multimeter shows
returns 1.630 V
